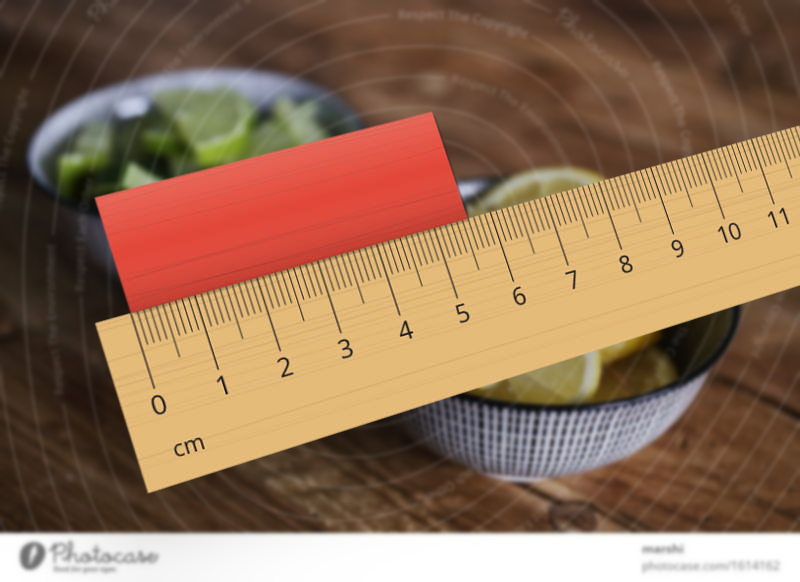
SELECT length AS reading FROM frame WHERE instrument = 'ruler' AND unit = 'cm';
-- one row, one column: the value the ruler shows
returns 5.6 cm
